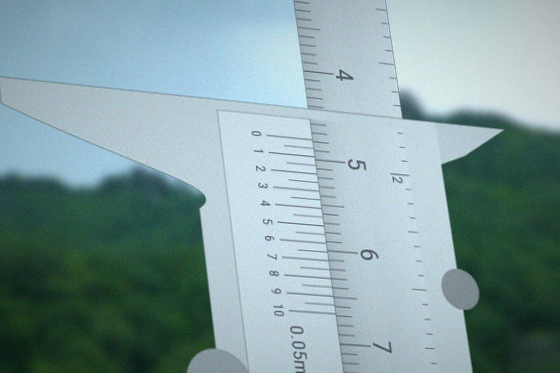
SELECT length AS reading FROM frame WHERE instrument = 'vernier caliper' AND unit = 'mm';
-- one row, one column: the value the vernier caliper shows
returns 47.8 mm
